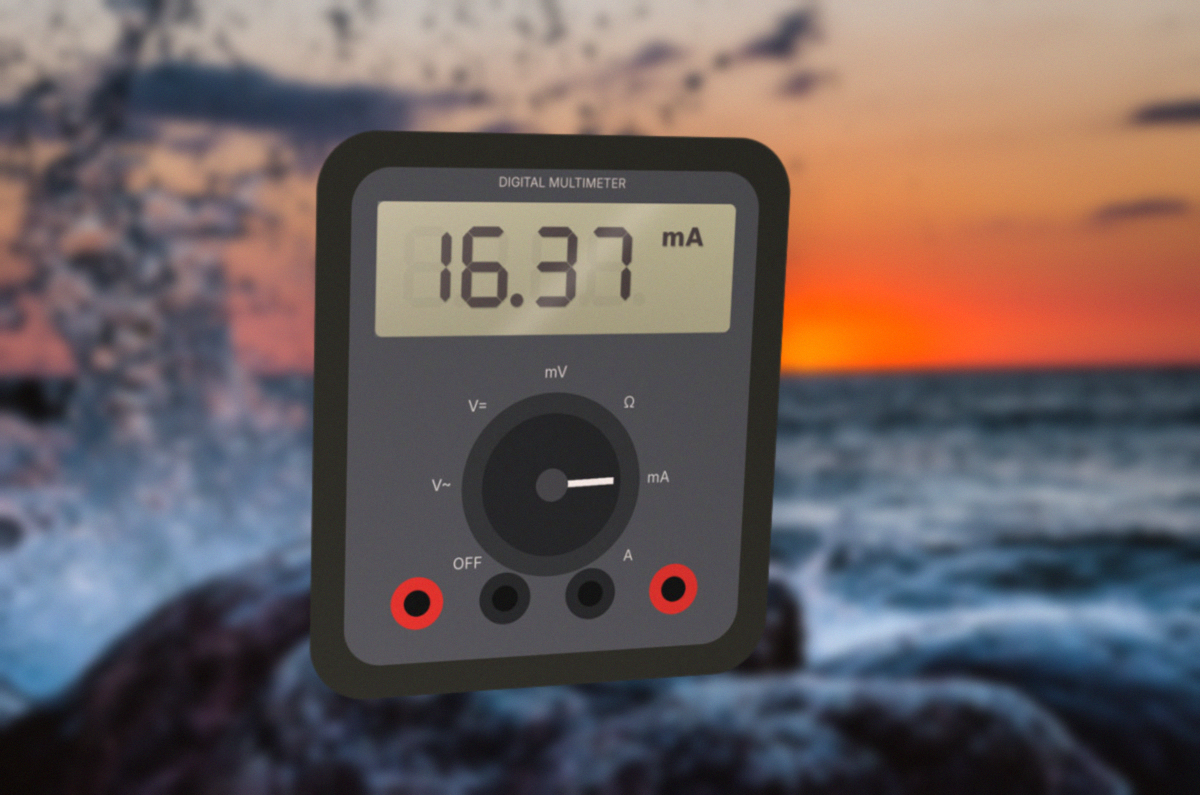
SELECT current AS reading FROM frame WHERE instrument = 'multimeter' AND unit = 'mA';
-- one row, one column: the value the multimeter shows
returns 16.37 mA
